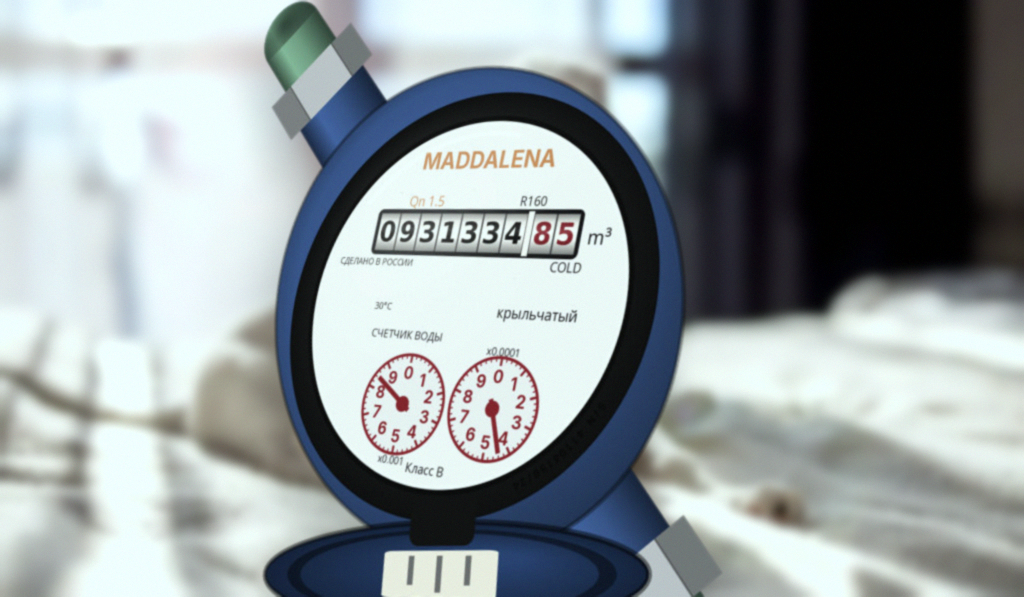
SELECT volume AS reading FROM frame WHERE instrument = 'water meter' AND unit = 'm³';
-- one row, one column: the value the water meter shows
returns 931334.8584 m³
